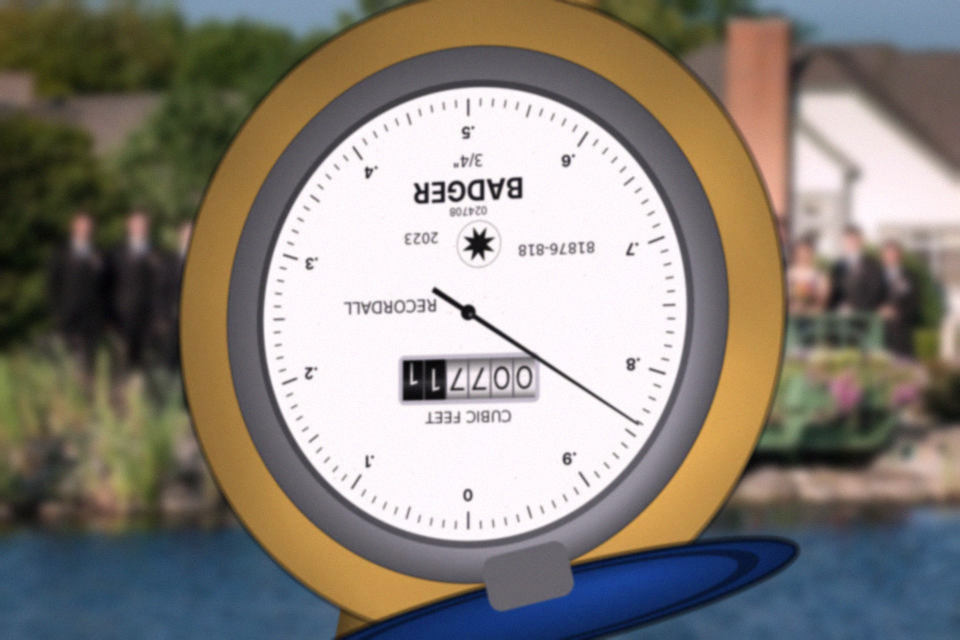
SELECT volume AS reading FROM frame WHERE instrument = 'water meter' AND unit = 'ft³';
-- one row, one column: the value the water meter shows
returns 7710.84 ft³
